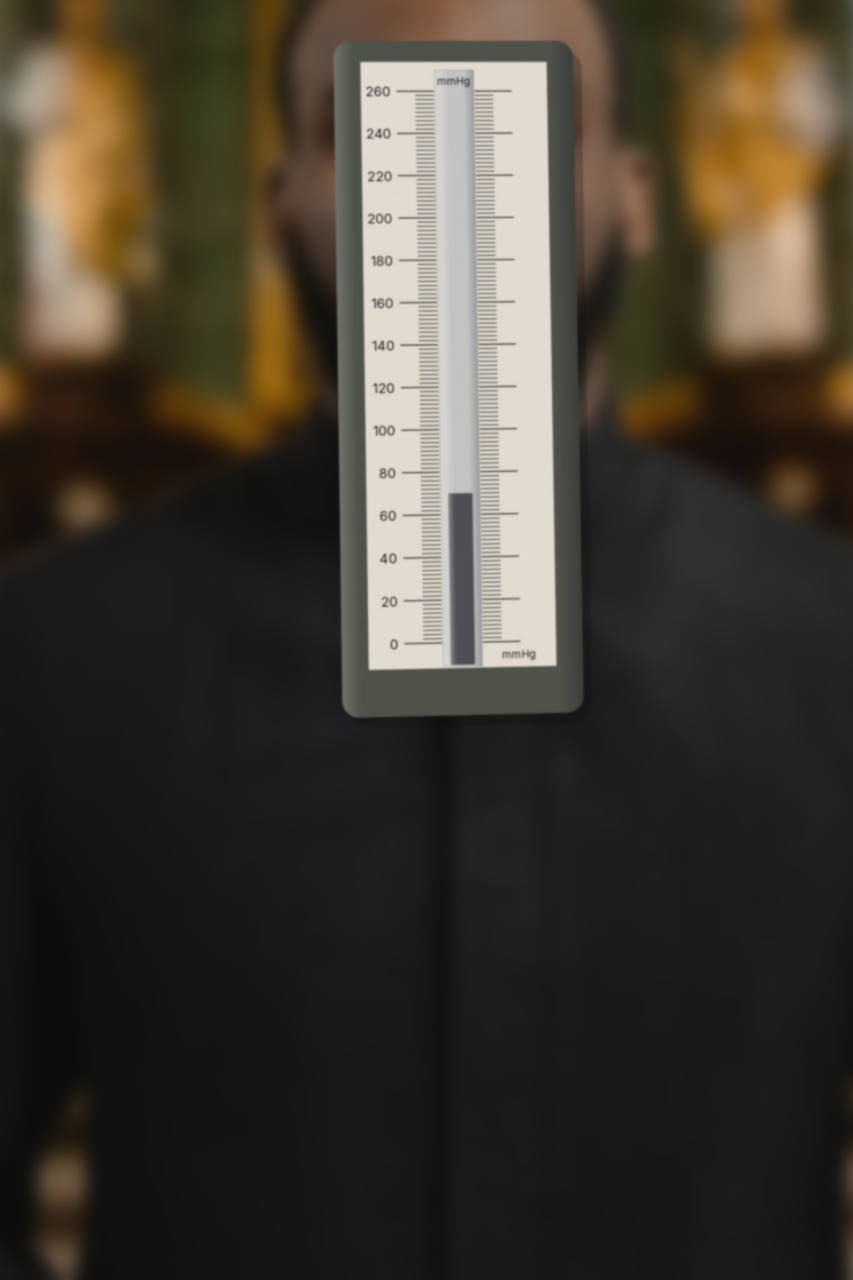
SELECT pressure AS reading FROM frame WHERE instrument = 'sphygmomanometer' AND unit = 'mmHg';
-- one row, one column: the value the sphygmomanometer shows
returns 70 mmHg
